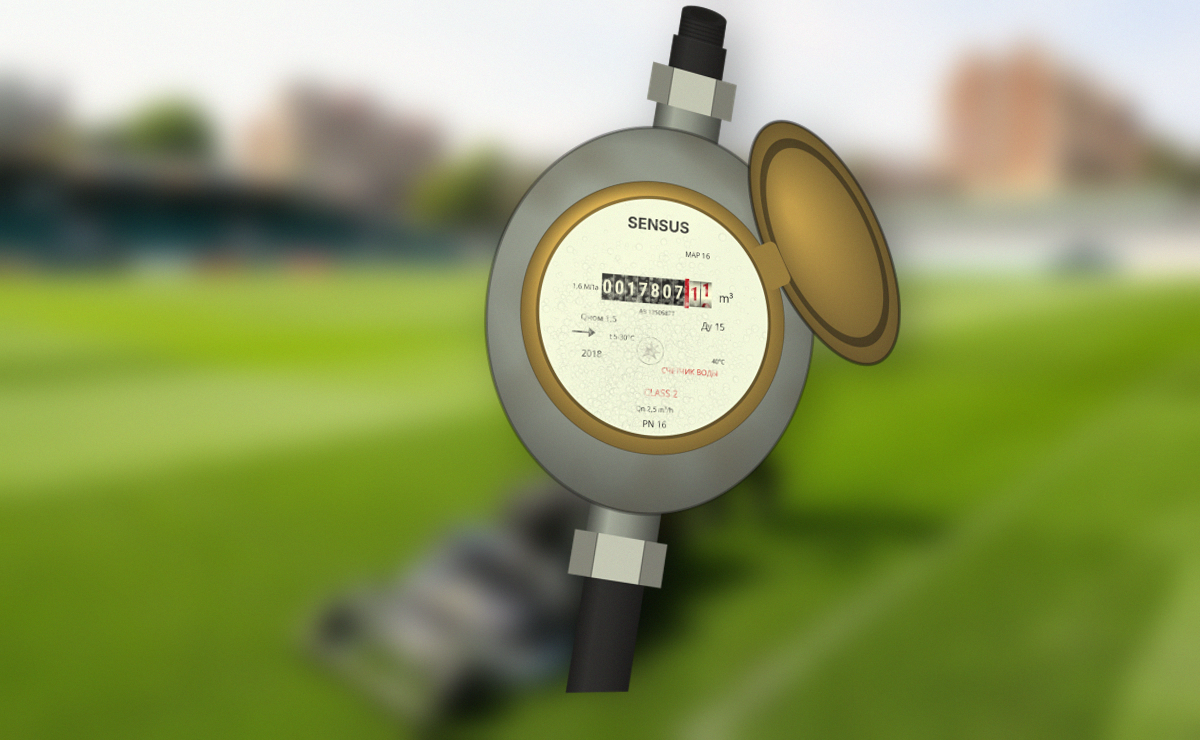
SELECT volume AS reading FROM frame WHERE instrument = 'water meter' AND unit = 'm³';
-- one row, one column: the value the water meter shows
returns 17807.11 m³
